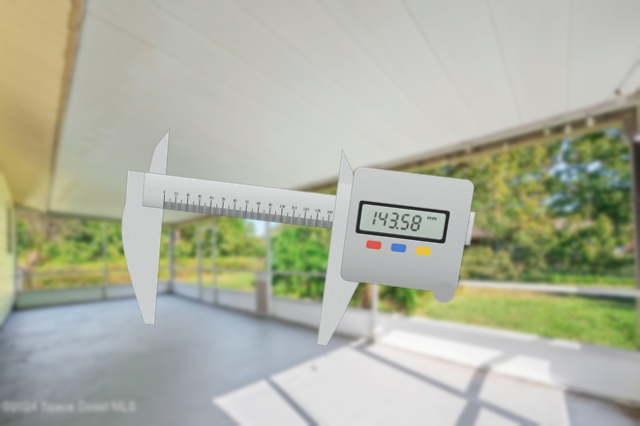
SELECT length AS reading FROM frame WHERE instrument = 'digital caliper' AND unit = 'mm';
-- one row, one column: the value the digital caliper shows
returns 143.58 mm
